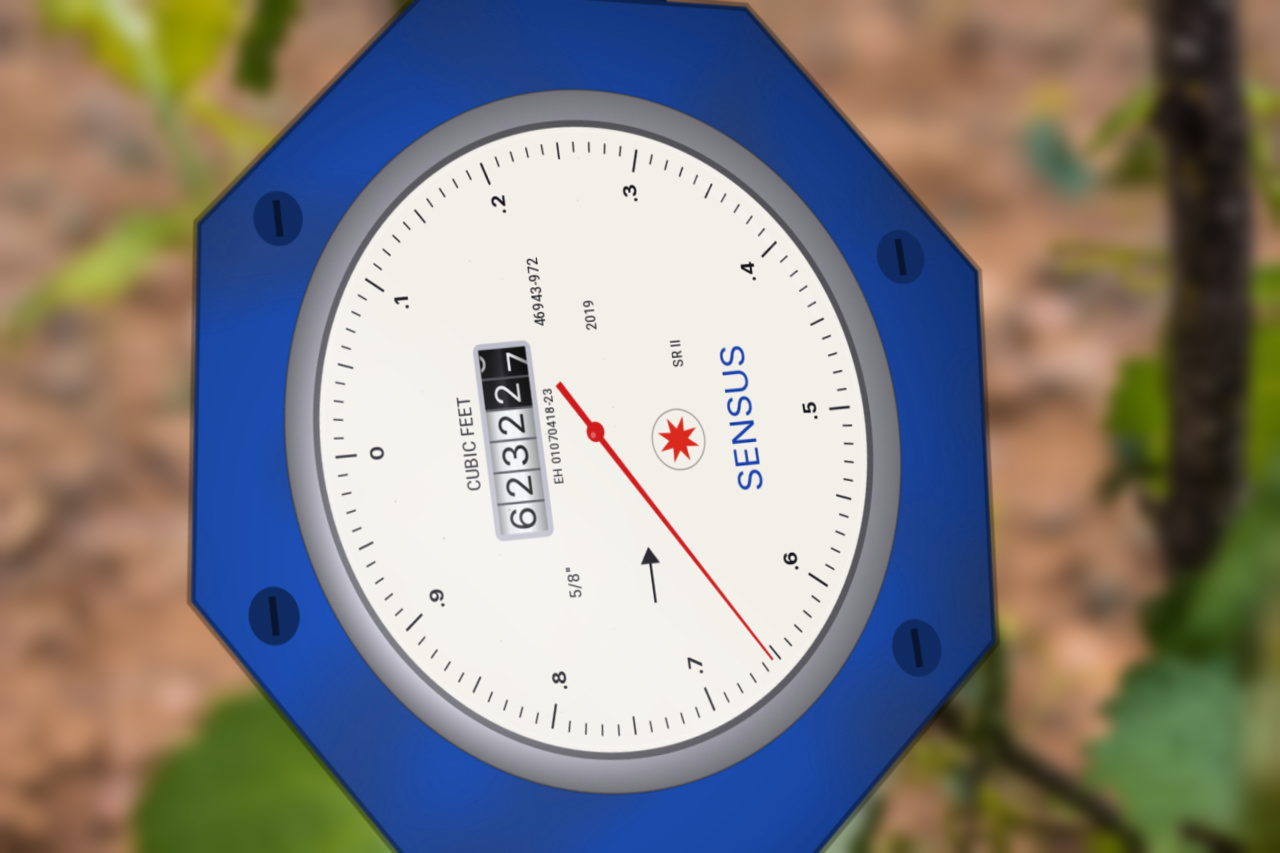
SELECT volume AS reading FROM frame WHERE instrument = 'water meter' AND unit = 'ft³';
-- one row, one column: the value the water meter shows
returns 623226.65 ft³
